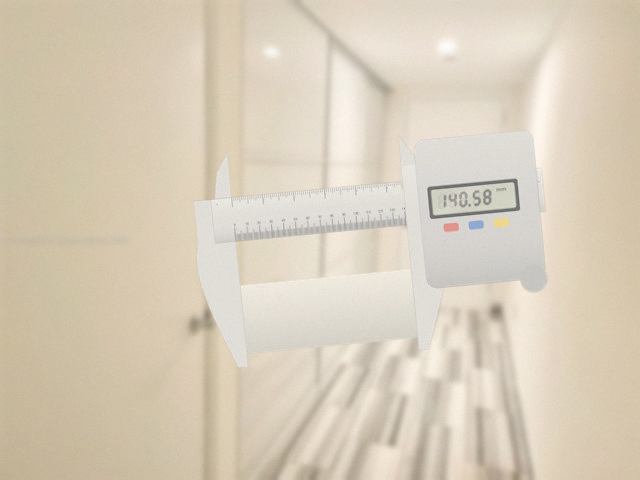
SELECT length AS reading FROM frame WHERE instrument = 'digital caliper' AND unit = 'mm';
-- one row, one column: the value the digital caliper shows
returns 140.58 mm
